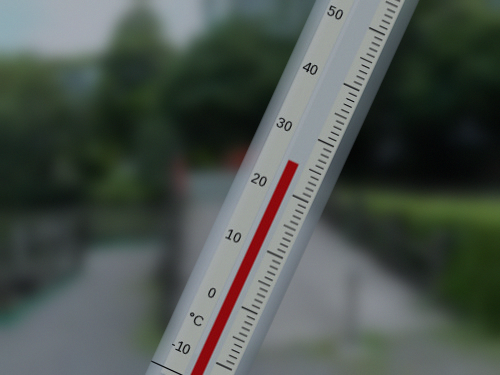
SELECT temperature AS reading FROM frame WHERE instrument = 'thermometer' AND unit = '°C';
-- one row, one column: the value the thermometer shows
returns 25 °C
